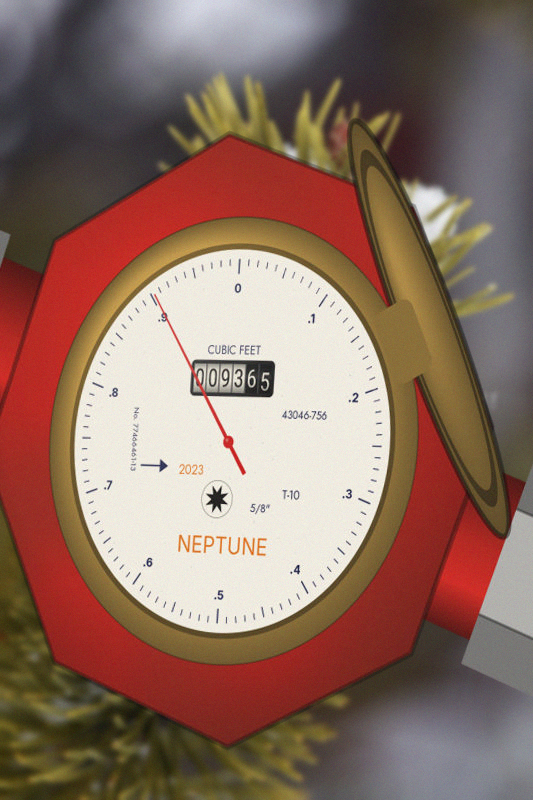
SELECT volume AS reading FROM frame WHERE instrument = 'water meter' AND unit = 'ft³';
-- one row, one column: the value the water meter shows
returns 9364.90 ft³
